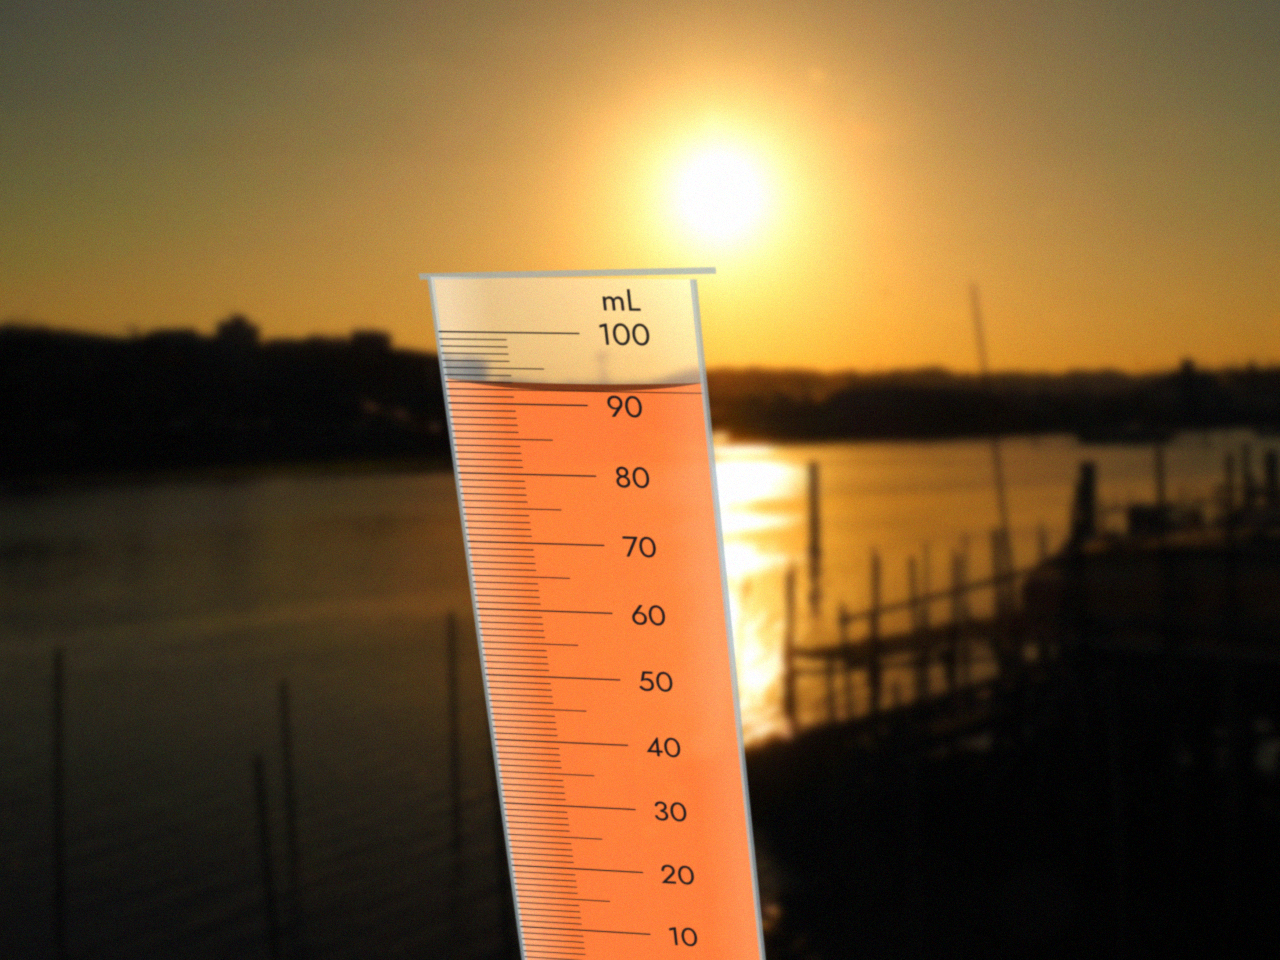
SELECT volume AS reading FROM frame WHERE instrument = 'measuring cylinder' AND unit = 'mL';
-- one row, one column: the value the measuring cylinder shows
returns 92 mL
